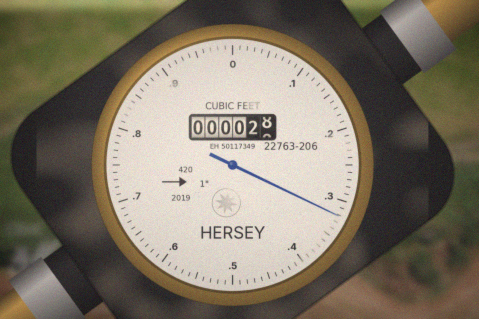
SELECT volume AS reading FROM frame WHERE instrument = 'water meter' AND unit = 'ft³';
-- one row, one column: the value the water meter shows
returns 28.32 ft³
